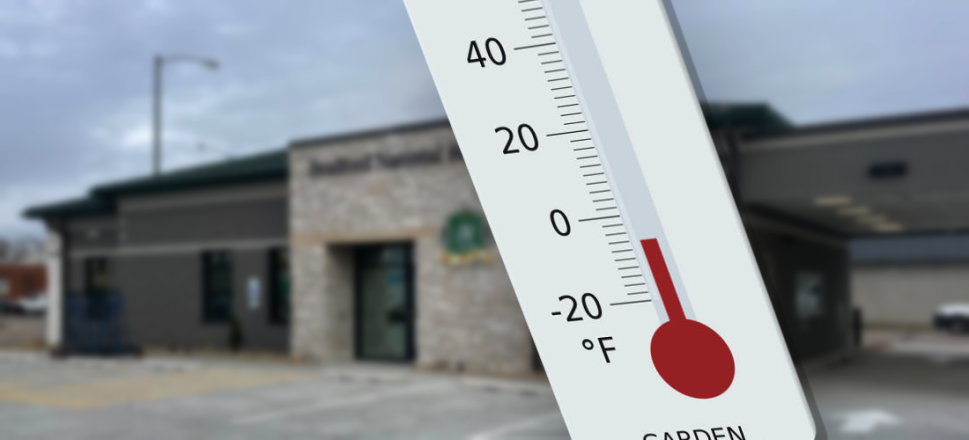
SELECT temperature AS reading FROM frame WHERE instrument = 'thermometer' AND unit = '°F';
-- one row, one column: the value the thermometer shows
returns -6 °F
